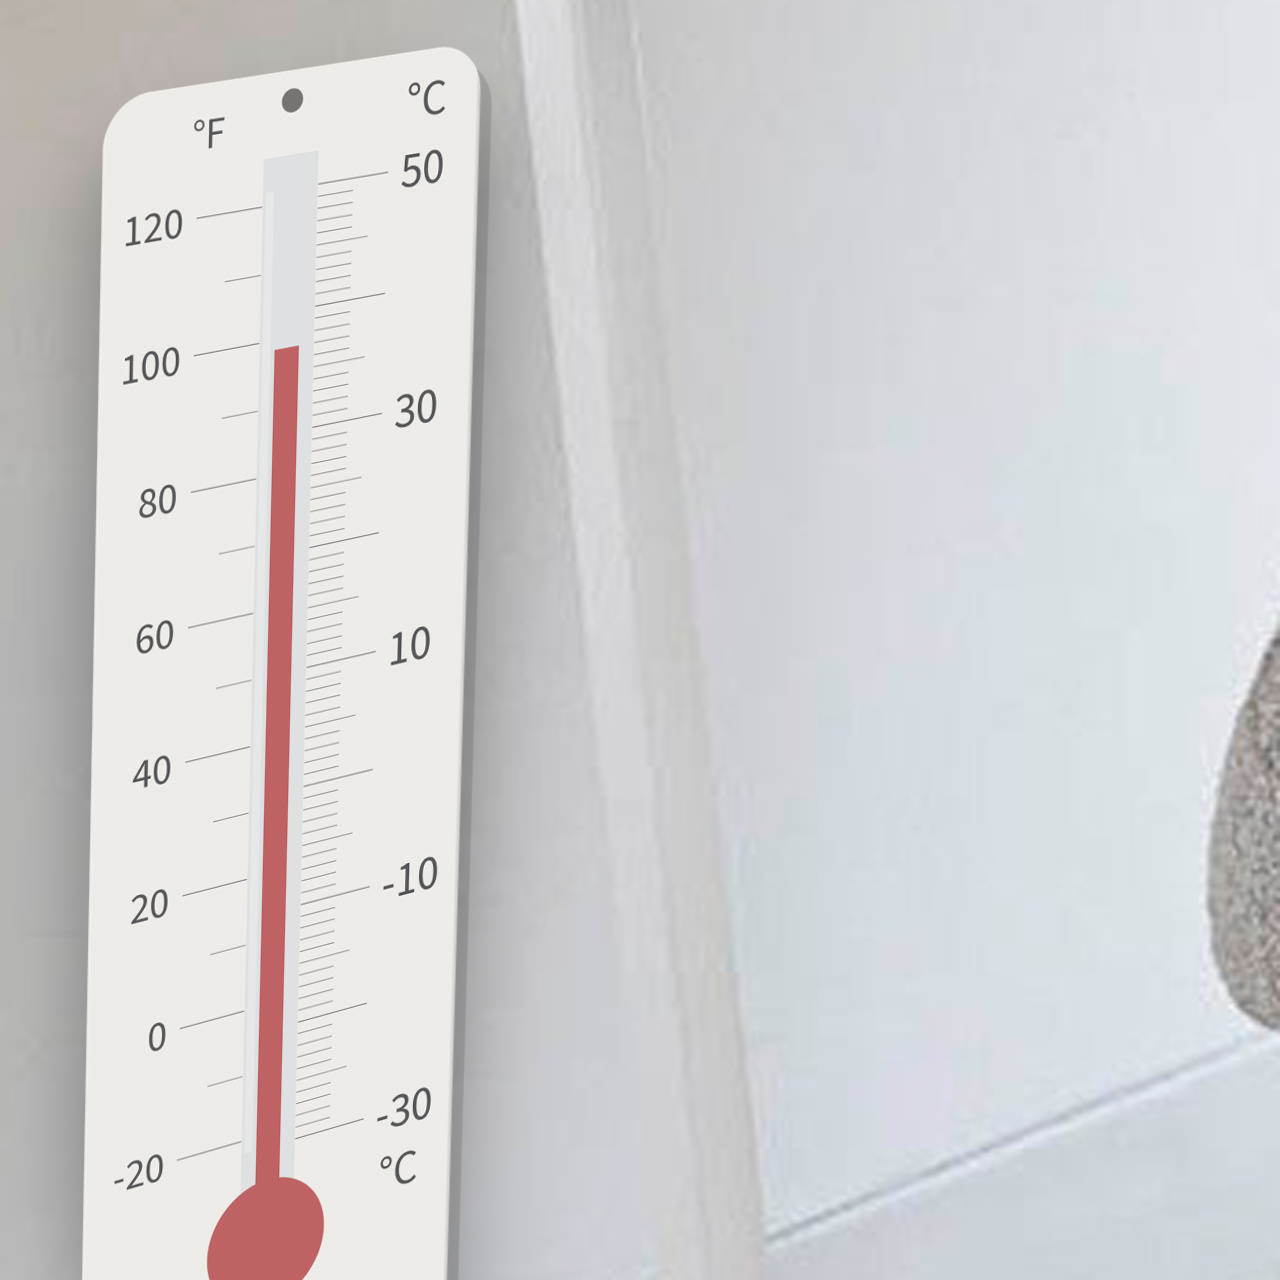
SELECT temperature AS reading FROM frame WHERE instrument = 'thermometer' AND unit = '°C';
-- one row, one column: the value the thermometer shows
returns 37 °C
